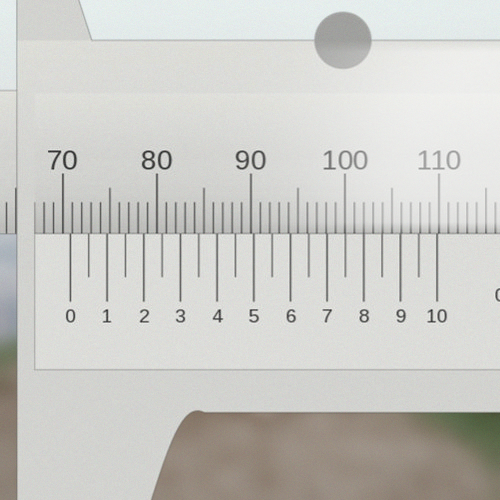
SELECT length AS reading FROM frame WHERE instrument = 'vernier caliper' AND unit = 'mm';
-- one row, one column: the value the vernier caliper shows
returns 70.8 mm
